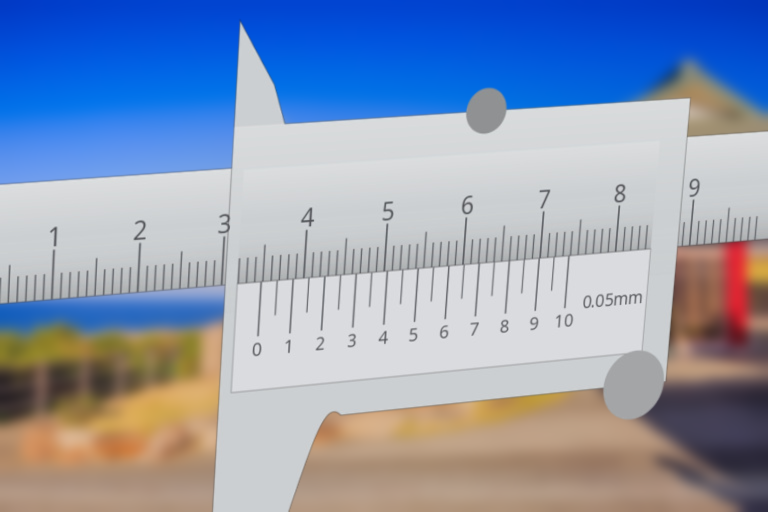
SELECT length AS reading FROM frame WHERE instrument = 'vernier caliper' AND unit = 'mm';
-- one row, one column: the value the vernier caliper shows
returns 34.8 mm
